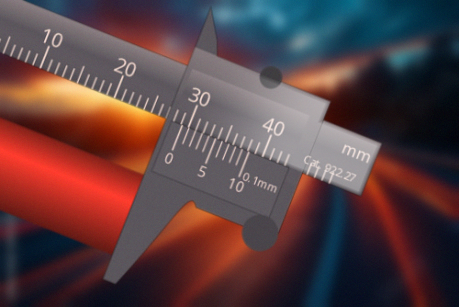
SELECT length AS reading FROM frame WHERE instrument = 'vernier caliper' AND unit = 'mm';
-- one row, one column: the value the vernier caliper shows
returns 29.2 mm
